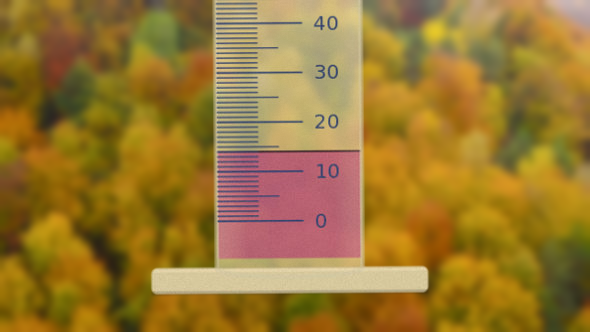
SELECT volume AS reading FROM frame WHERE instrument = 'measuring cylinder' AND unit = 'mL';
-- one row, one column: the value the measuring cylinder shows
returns 14 mL
